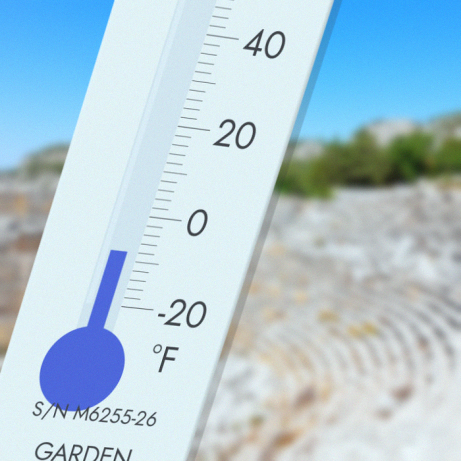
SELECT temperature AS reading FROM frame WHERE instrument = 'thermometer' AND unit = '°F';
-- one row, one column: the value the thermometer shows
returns -8 °F
